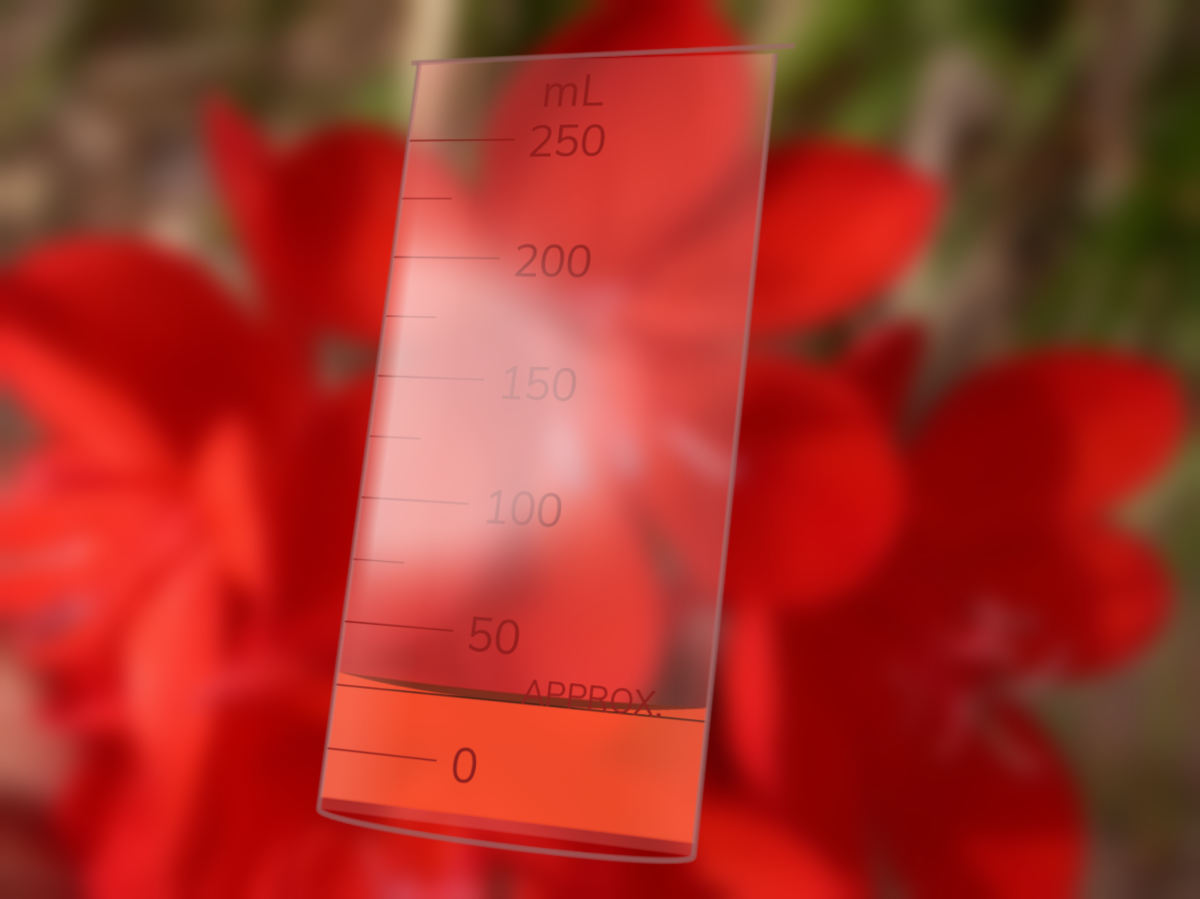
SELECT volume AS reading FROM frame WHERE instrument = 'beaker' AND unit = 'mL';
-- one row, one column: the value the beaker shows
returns 25 mL
